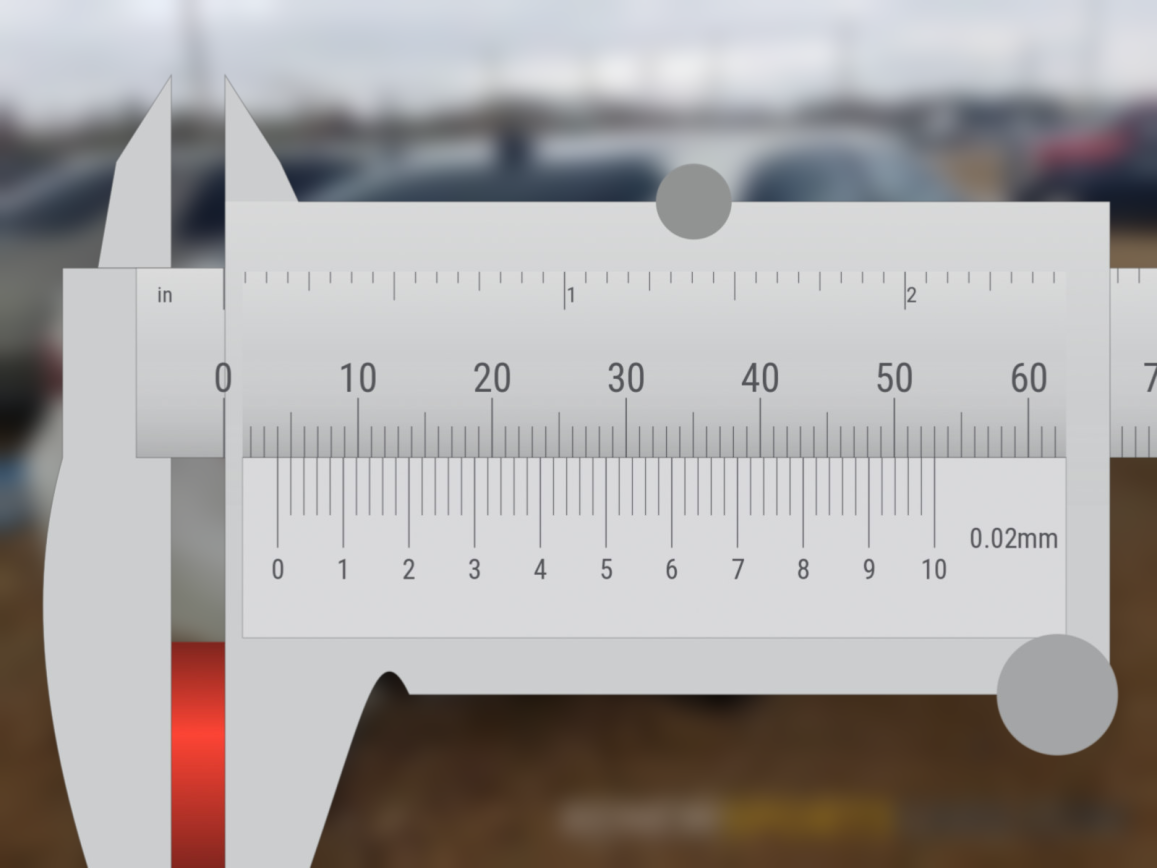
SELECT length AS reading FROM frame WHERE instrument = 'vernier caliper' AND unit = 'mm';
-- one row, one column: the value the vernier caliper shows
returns 4.0 mm
